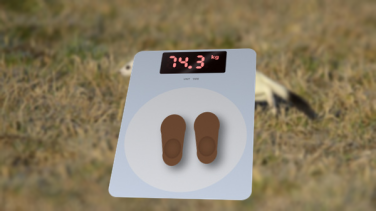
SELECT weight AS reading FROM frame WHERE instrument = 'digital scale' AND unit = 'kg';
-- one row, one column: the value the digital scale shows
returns 74.3 kg
